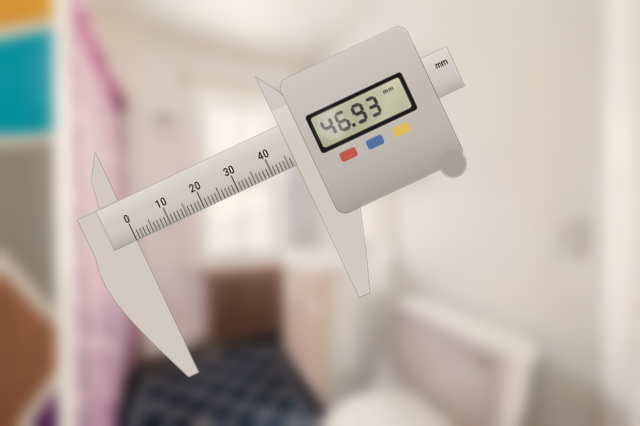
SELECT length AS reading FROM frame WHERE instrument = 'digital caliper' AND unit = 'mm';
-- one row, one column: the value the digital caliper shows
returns 46.93 mm
